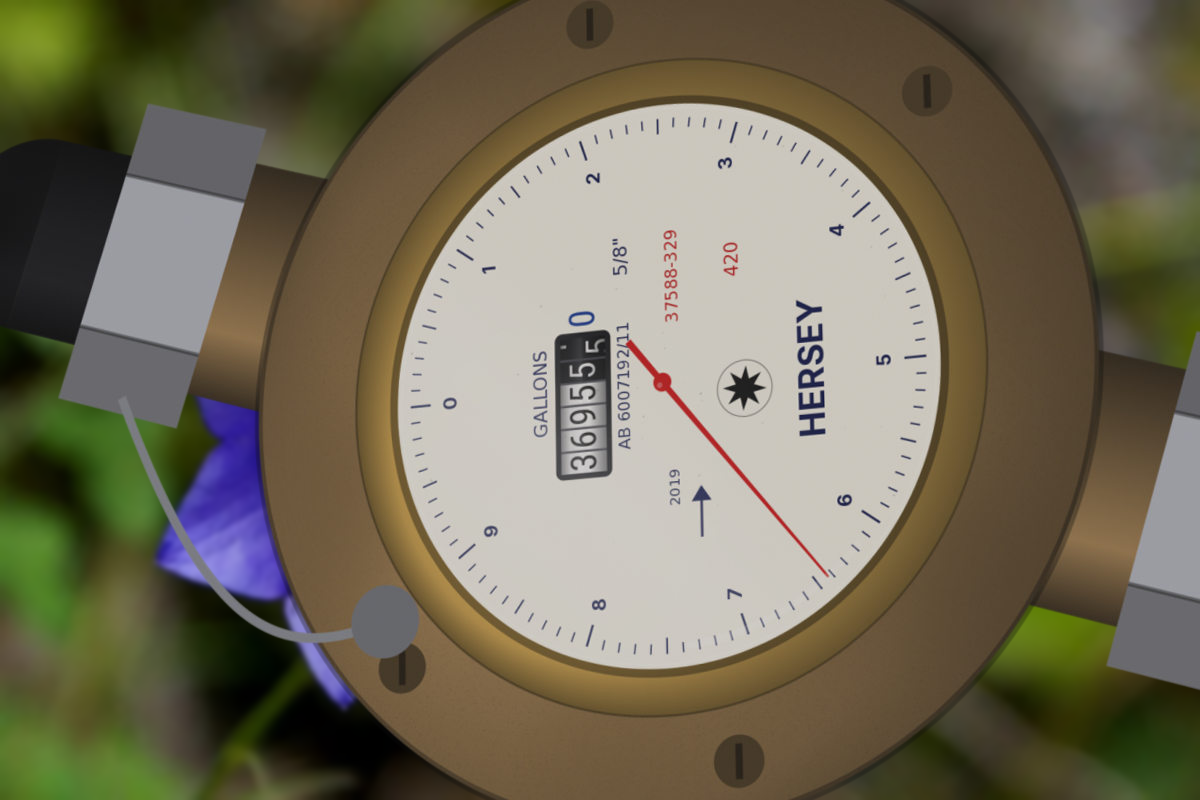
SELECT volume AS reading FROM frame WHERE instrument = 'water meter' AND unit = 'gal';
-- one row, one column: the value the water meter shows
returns 3695546.4 gal
